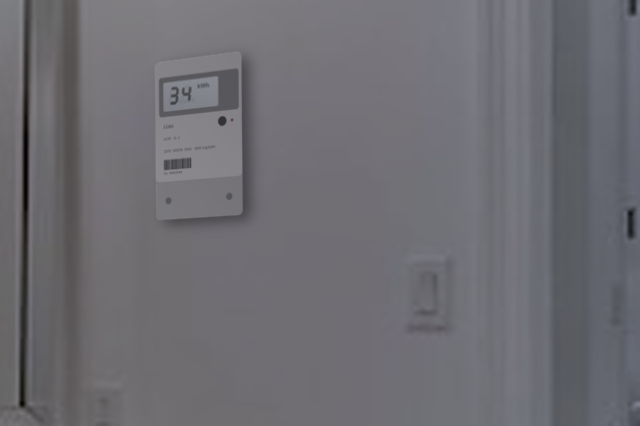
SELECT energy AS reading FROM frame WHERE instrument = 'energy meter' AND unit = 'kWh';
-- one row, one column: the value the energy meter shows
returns 34 kWh
